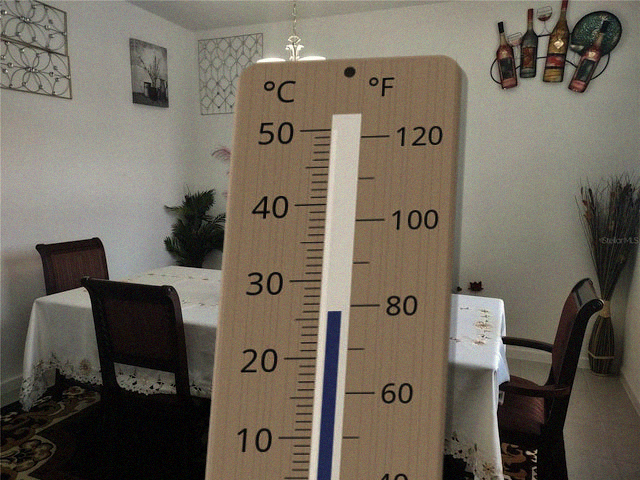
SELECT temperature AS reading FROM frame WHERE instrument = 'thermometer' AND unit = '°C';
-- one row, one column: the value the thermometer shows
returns 26 °C
